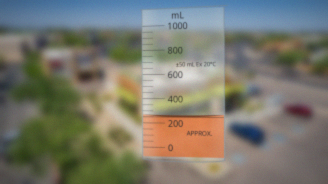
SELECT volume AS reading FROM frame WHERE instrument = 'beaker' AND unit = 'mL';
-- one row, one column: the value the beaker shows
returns 250 mL
